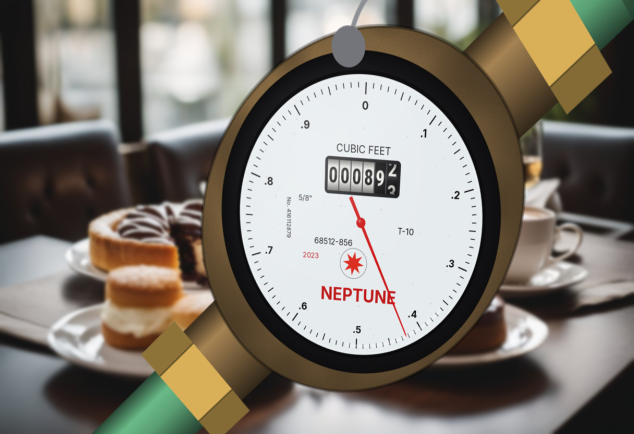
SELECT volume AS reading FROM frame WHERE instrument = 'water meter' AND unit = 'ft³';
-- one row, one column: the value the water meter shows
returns 892.42 ft³
